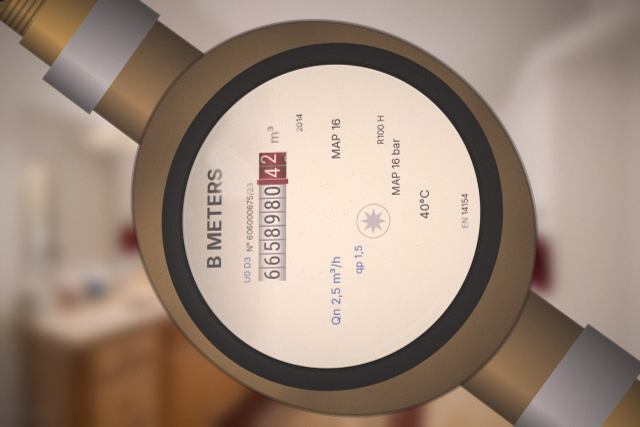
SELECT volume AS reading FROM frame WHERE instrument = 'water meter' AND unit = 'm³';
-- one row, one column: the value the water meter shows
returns 6658980.42 m³
